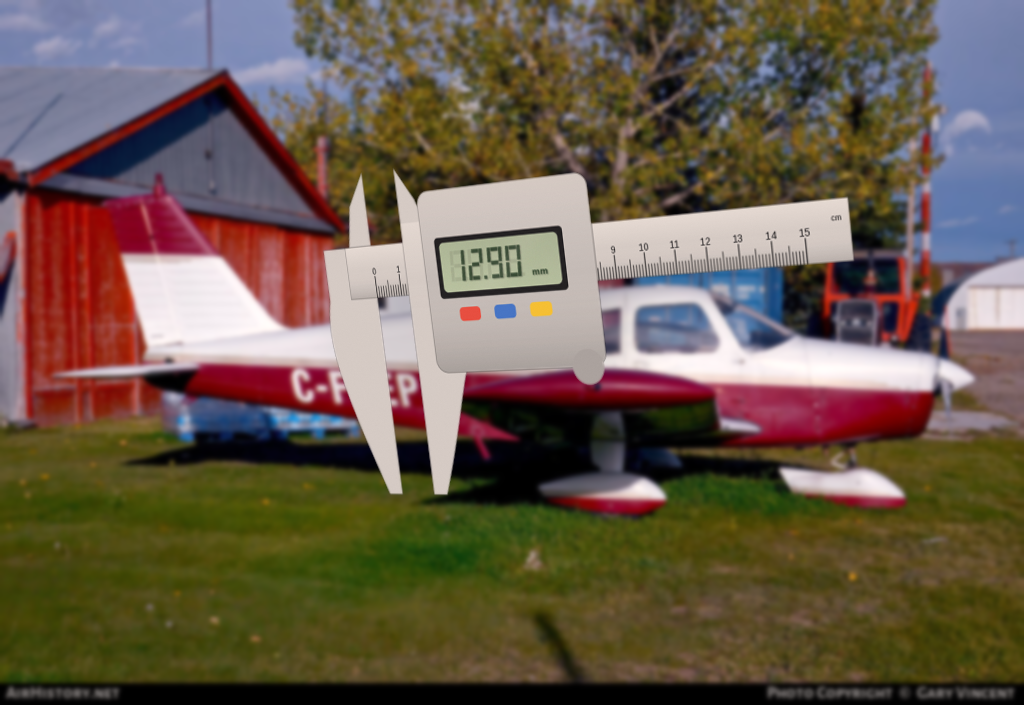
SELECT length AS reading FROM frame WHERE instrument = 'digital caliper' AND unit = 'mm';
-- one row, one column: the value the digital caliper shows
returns 12.90 mm
